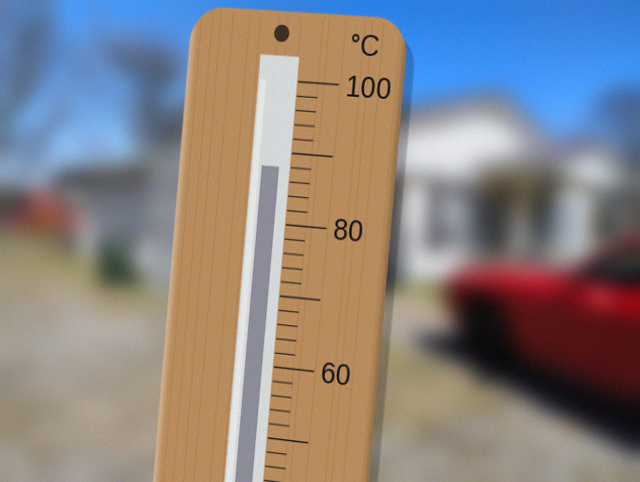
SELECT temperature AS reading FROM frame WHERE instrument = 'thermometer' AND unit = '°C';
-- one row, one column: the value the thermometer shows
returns 88 °C
